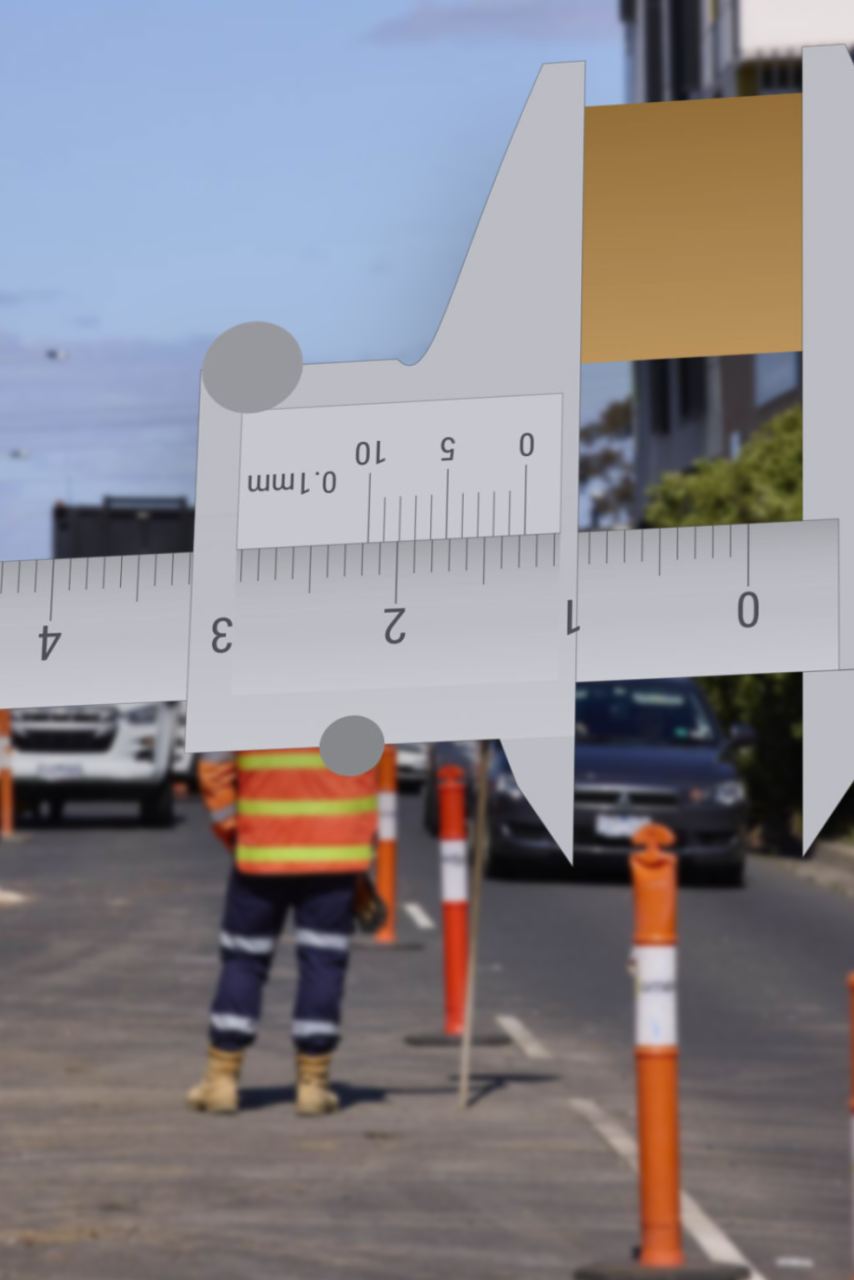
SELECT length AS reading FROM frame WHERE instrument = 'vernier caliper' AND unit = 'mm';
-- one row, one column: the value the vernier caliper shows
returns 12.7 mm
